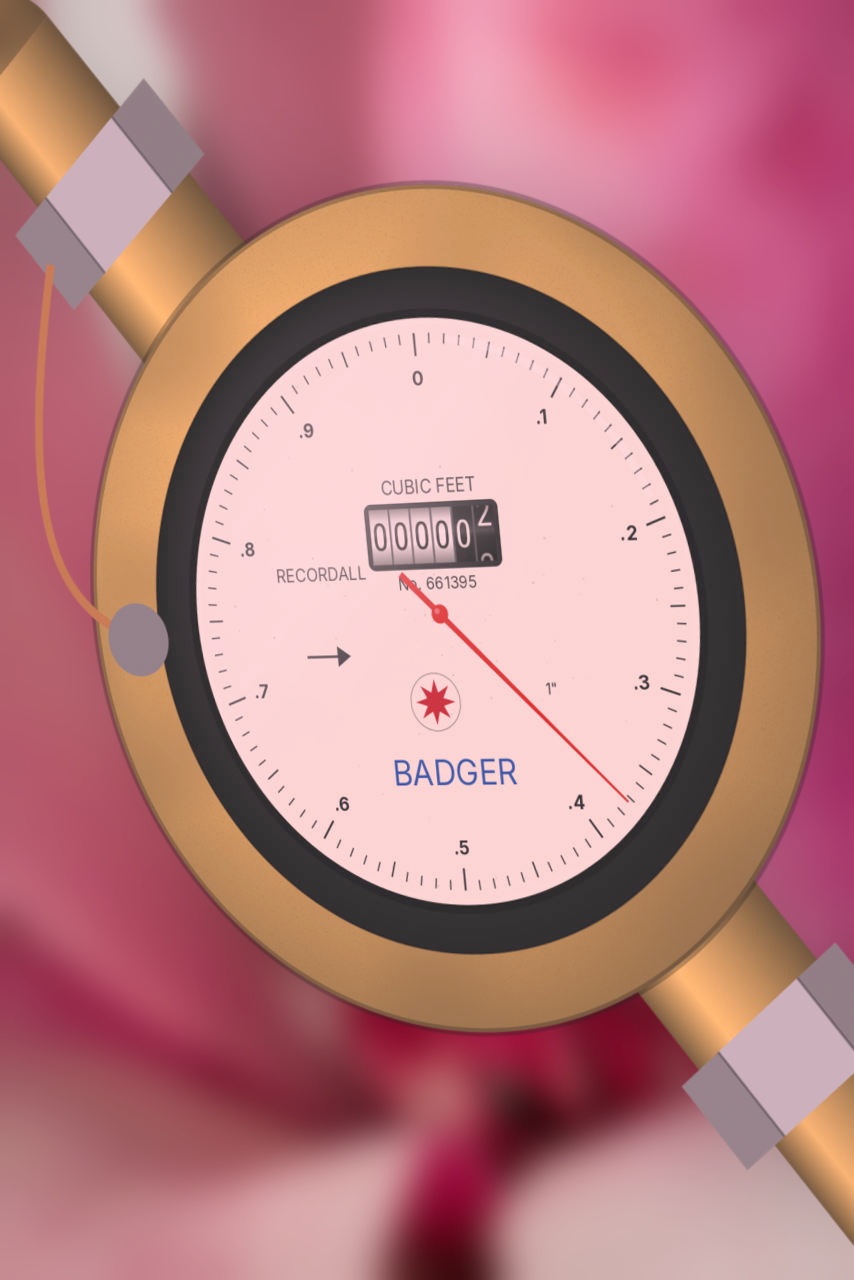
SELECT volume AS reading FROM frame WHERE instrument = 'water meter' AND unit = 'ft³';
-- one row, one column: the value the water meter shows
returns 2.37 ft³
